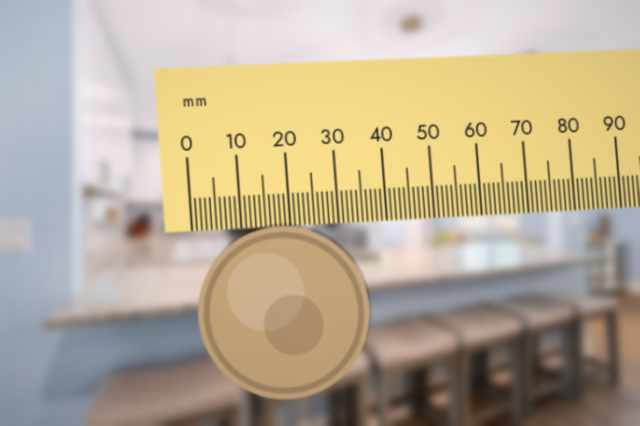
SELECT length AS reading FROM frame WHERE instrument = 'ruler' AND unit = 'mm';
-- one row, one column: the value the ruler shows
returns 35 mm
